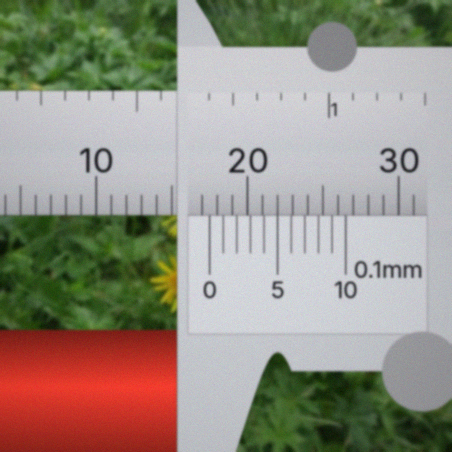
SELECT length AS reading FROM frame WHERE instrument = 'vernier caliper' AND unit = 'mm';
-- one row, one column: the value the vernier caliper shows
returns 17.5 mm
